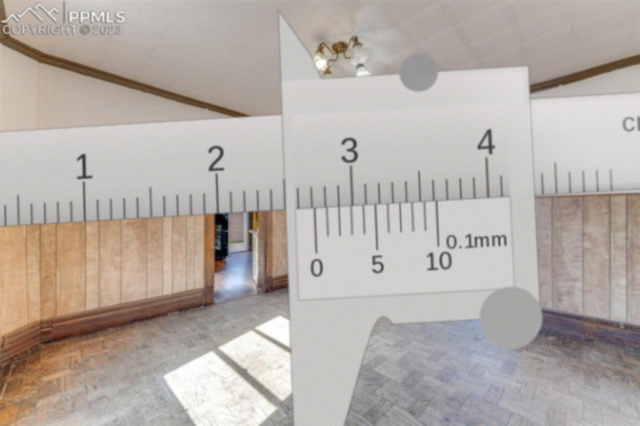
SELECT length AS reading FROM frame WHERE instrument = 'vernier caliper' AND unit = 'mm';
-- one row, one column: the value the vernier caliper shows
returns 27.2 mm
